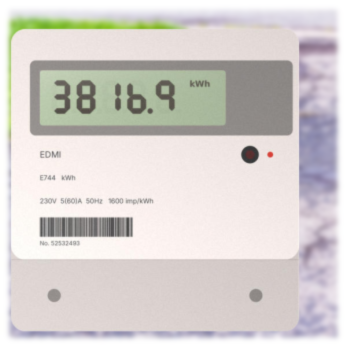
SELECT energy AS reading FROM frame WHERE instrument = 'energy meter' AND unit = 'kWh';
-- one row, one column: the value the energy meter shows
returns 3816.9 kWh
